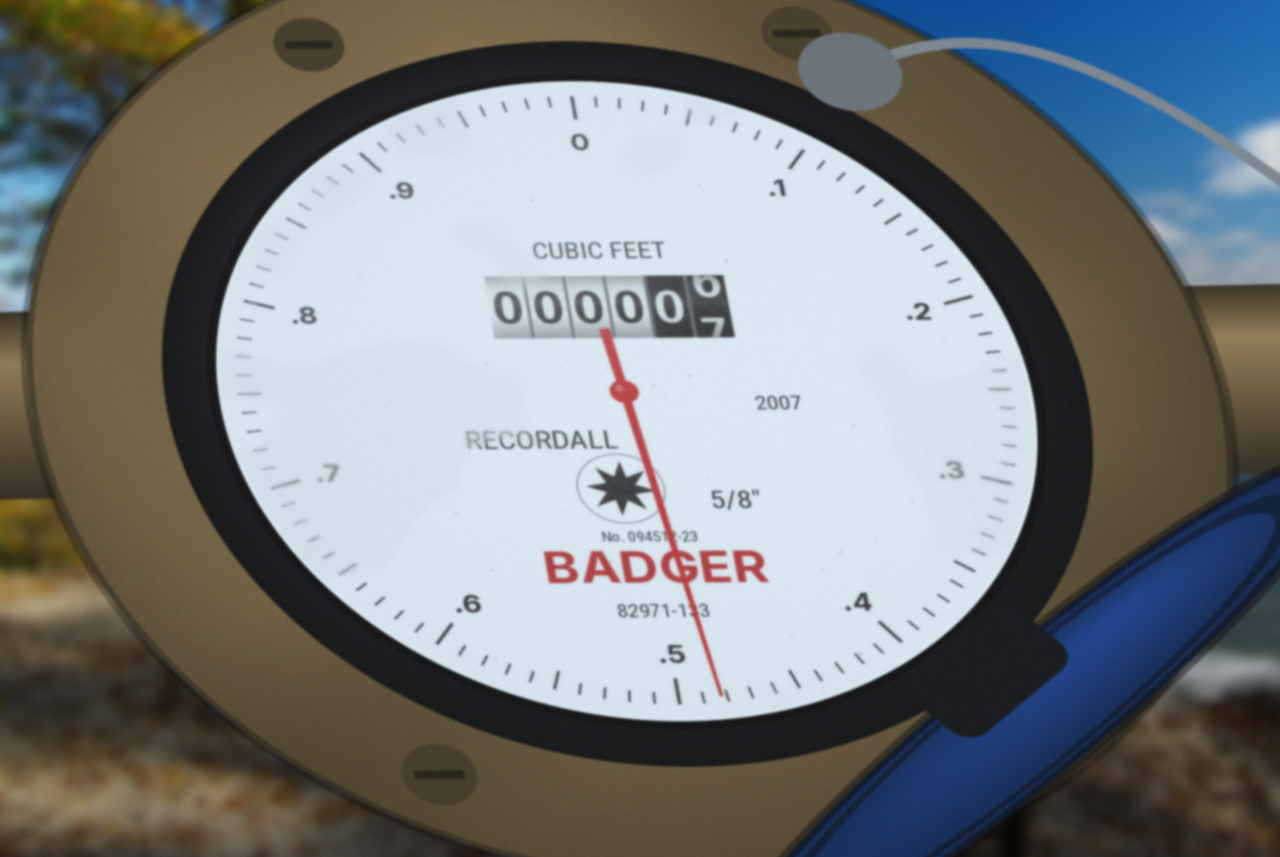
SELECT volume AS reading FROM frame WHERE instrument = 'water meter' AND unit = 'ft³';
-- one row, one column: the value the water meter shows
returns 6.48 ft³
